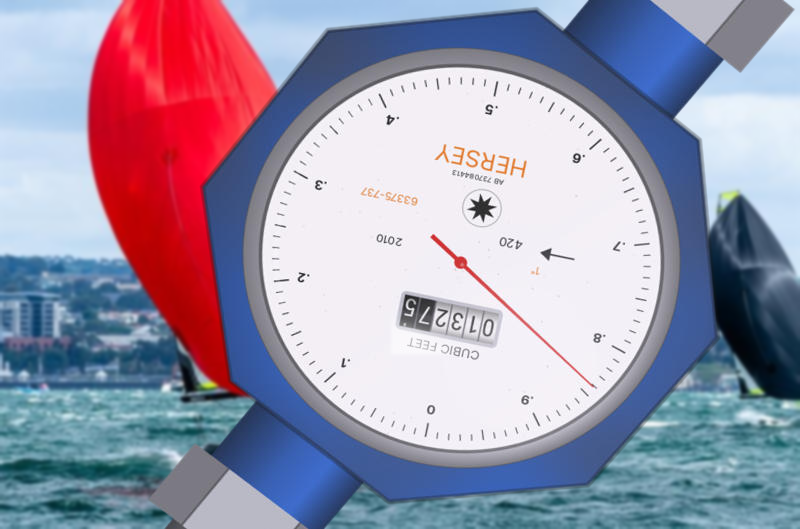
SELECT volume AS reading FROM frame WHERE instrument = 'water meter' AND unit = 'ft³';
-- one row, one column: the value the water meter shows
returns 13274.84 ft³
